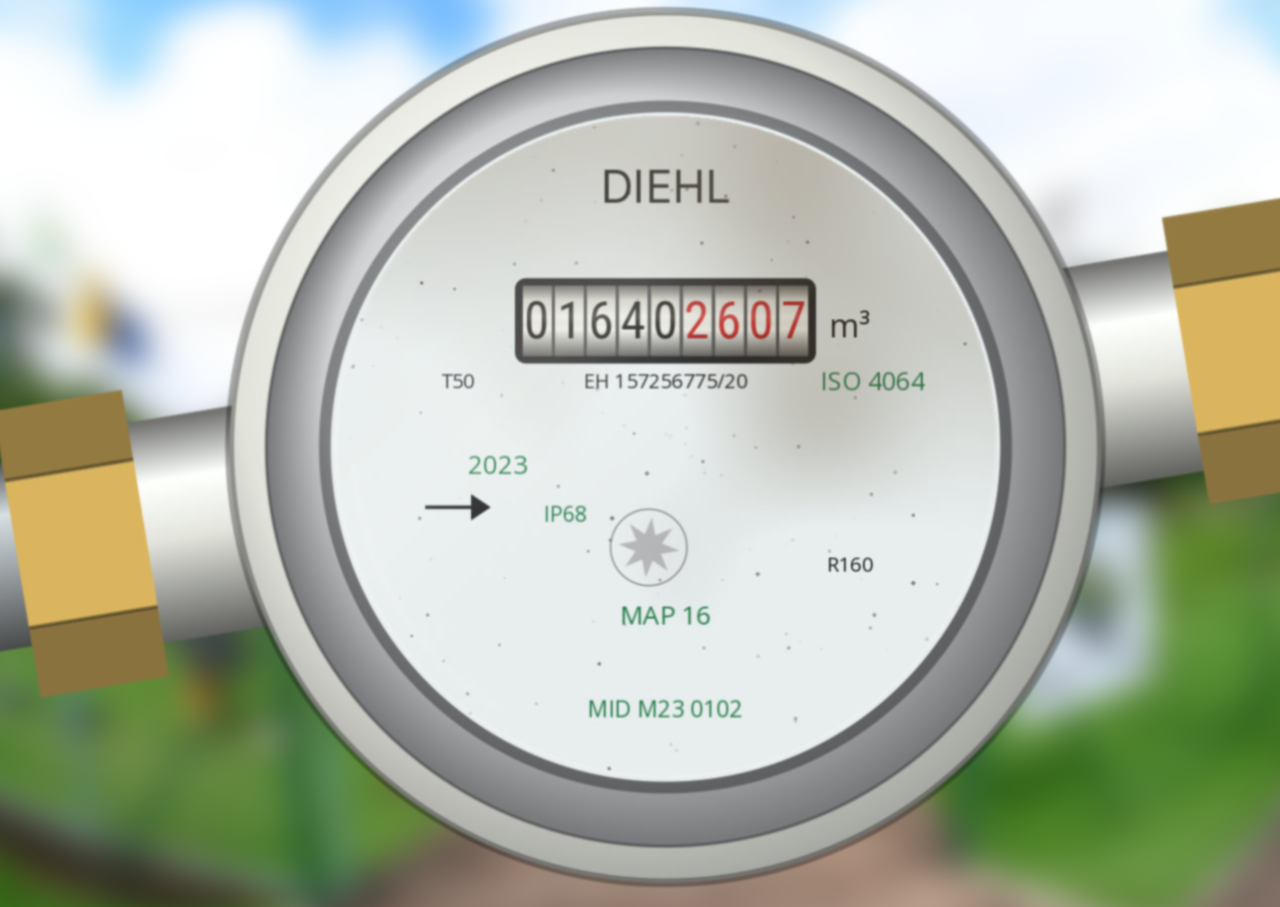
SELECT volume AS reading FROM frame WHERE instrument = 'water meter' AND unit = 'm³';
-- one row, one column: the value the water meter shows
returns 1640.2607 m³
